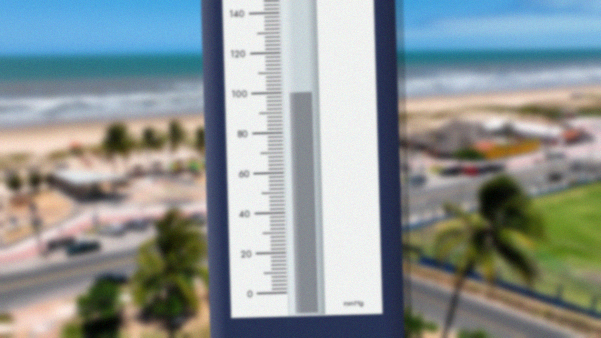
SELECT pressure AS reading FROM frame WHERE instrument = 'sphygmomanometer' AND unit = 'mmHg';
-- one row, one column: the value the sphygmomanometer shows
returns 100 mmHg
